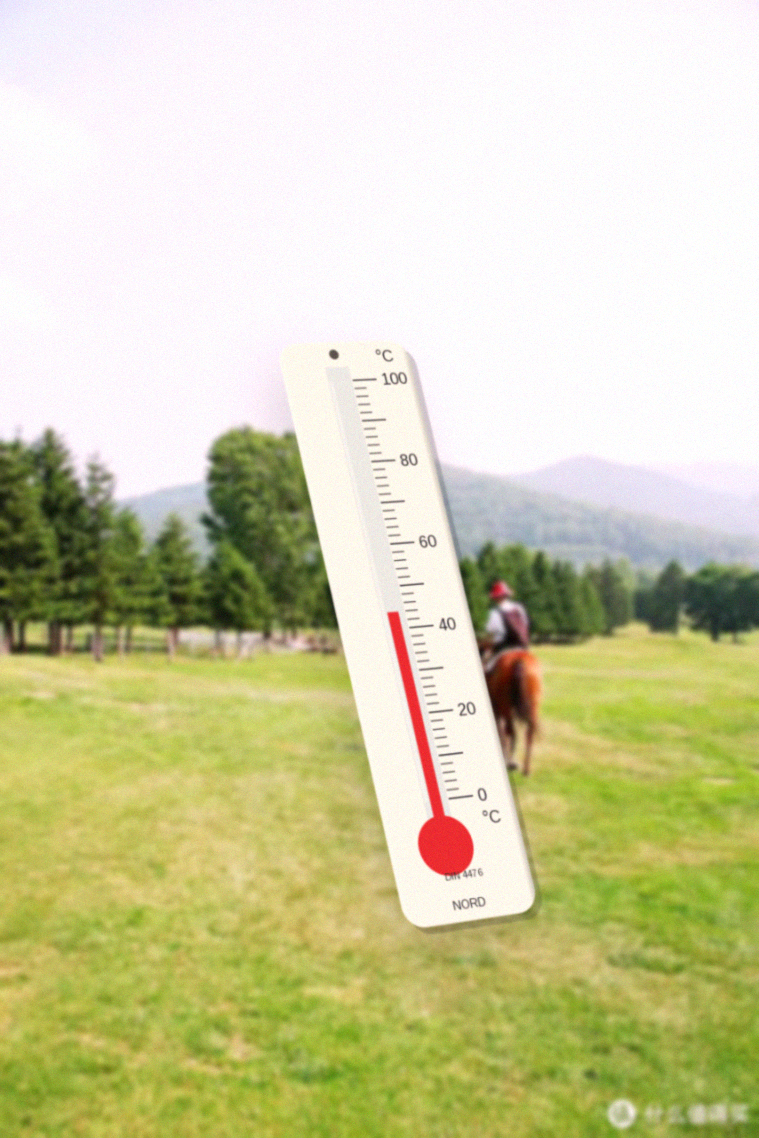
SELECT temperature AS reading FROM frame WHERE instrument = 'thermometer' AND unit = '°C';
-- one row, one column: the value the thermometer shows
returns 44 °C
